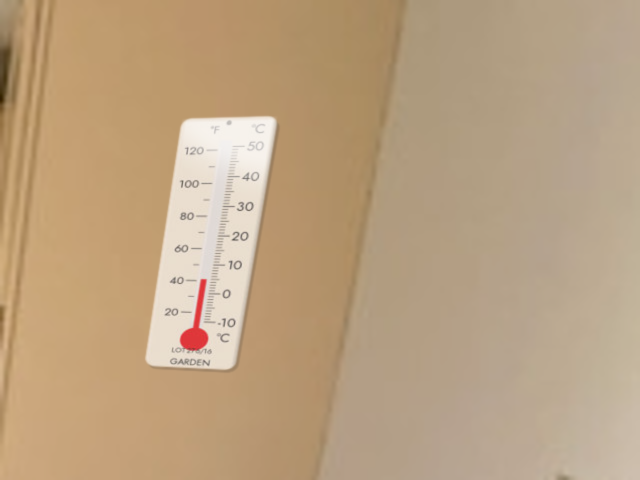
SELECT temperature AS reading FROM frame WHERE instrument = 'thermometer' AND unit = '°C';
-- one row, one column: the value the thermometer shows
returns 5 °C
